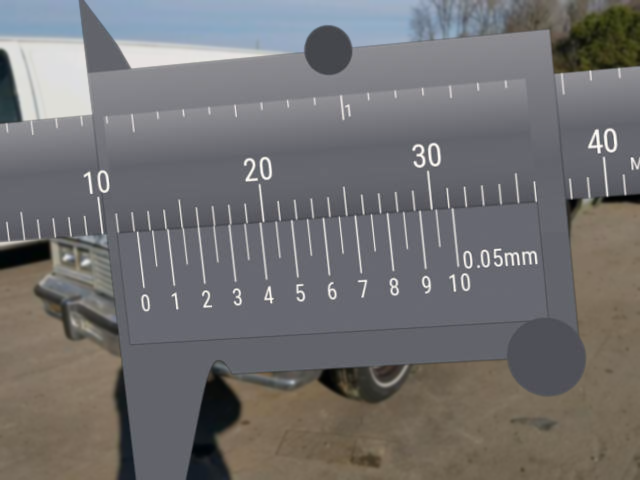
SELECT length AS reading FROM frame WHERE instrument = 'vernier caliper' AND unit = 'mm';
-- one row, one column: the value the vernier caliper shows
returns 12.2 mm
